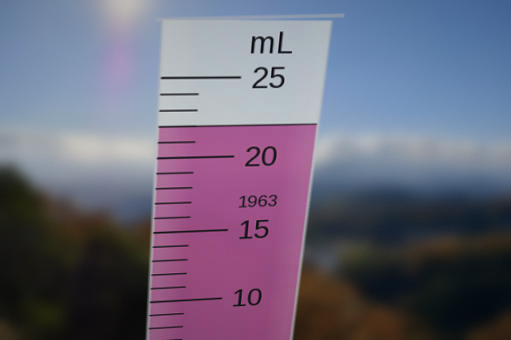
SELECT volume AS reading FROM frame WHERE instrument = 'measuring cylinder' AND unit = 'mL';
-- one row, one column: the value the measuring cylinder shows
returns 22 mL
